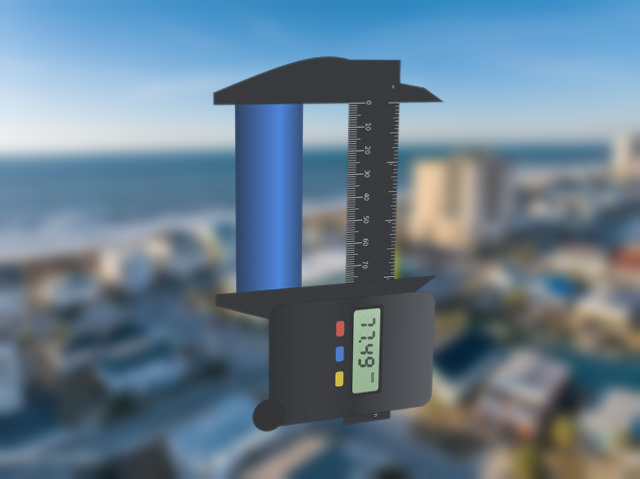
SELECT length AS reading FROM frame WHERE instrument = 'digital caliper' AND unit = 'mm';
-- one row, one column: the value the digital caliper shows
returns 77.49 mm
